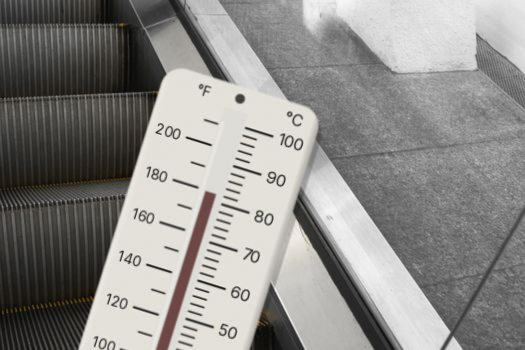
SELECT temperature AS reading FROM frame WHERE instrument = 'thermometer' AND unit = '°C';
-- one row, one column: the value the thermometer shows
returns 82 °C
